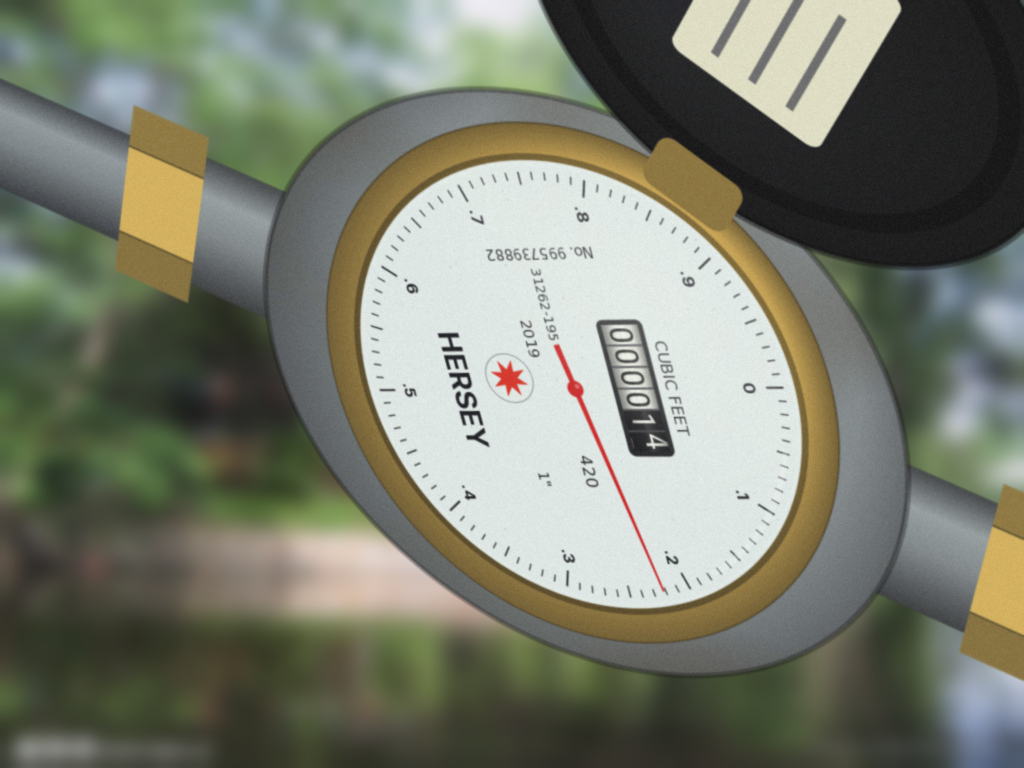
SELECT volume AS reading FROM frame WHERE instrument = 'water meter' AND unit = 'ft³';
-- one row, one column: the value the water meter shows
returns 14.22 ft³
